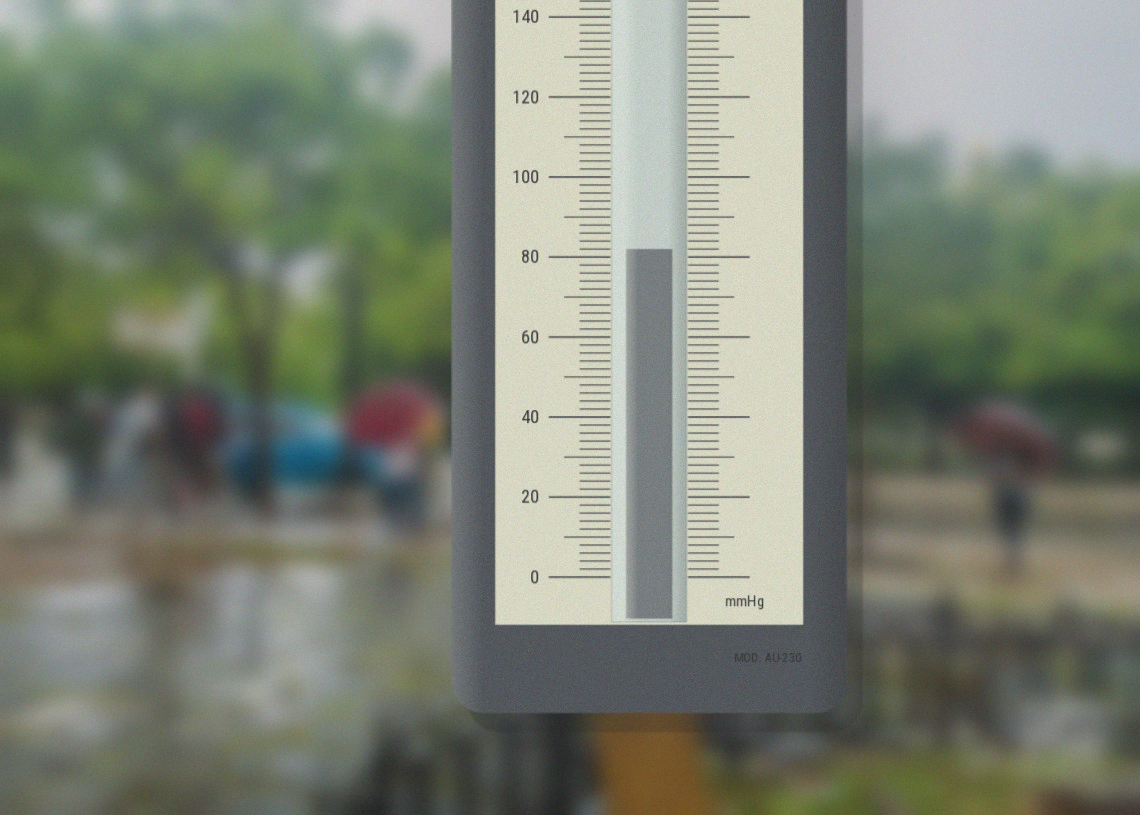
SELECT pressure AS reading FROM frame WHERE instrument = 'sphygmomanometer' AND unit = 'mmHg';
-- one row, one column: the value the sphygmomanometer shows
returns 82 mmHg
